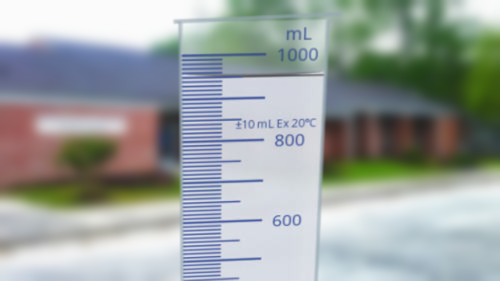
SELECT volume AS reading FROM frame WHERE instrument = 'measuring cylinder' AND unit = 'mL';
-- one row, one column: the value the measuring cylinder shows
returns 950 mL
